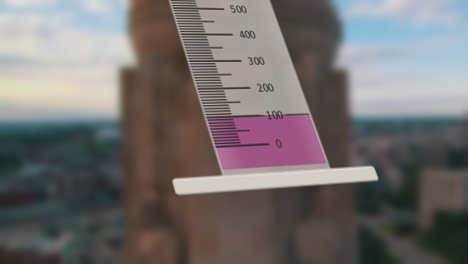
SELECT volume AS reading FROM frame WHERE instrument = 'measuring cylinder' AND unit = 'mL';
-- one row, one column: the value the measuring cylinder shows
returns 100 mL
